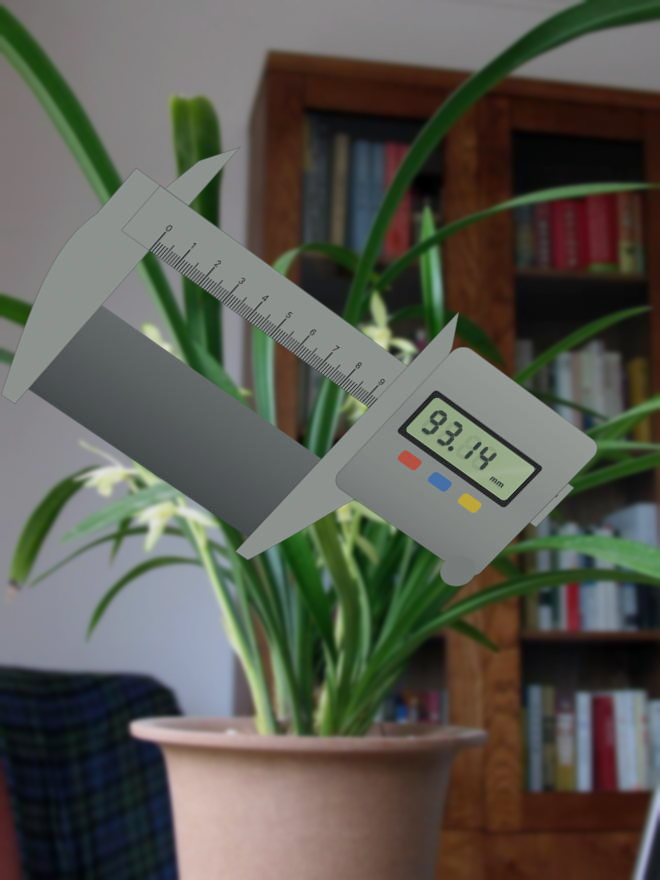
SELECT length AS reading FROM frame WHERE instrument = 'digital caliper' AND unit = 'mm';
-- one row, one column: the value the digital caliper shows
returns 93.14 mm
